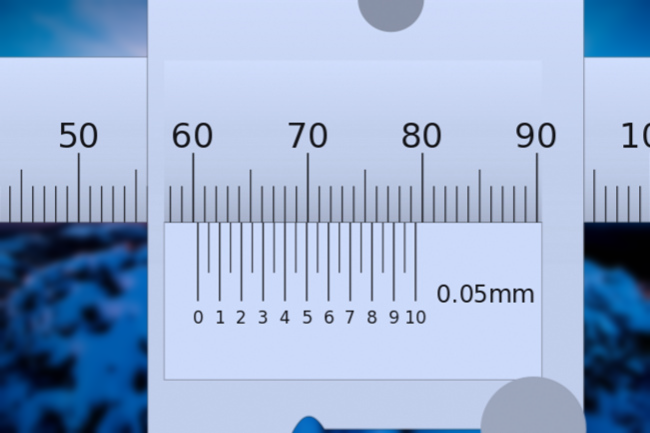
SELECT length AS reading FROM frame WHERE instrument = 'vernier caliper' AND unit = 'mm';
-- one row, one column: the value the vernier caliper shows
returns 60.4 mm
